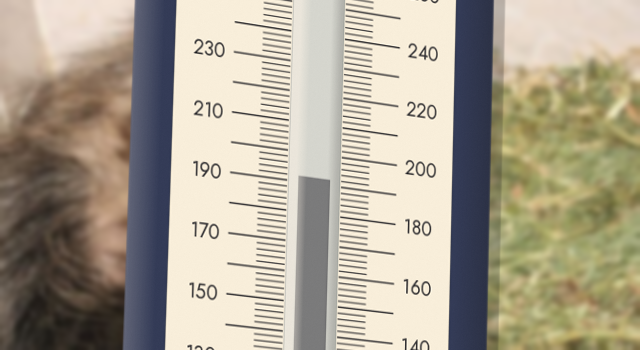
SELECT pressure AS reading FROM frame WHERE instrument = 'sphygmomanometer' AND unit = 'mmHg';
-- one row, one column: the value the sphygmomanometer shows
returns 192 mmHg
